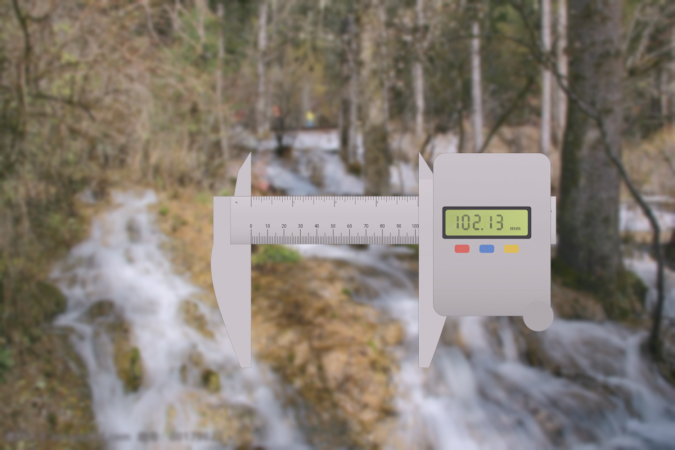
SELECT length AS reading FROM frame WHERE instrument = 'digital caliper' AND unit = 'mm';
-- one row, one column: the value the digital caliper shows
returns 102.13 mm
